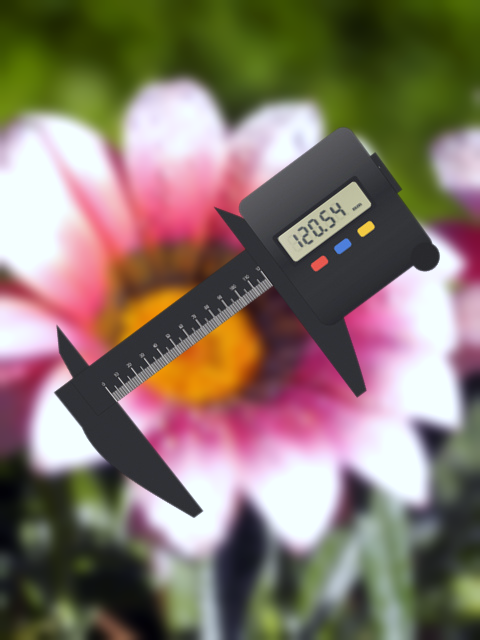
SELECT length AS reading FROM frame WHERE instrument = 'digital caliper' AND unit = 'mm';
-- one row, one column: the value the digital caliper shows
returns 120.54 mm
